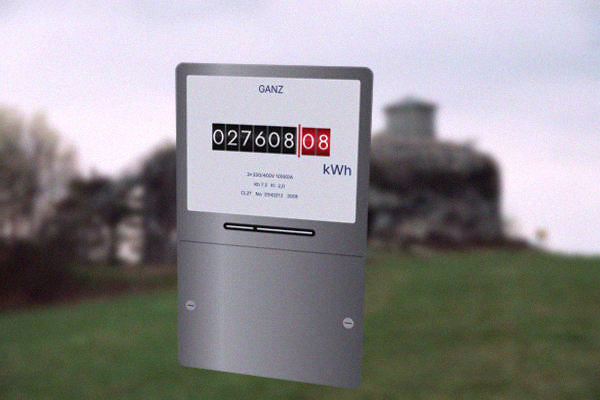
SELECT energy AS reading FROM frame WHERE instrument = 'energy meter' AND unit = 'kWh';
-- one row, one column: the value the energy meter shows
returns 27608.08 kWh
